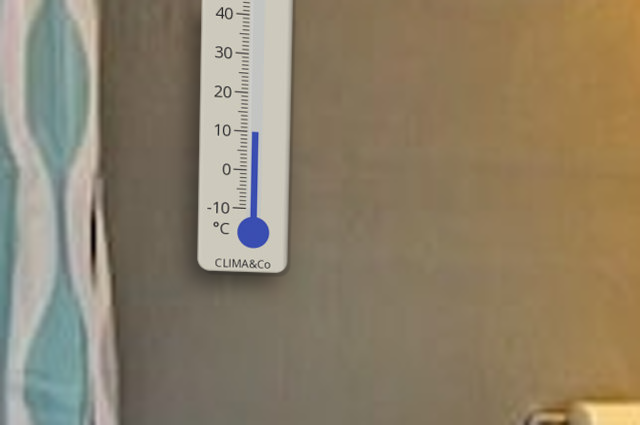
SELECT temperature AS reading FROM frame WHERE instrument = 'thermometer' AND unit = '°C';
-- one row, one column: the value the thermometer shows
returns 10 °C
